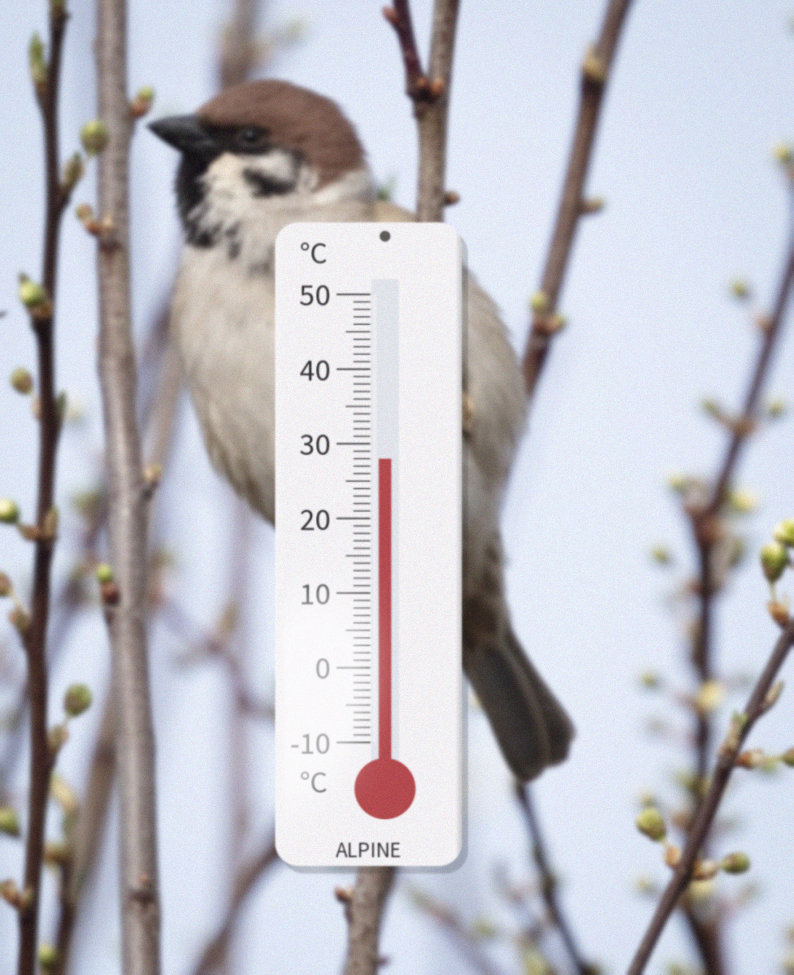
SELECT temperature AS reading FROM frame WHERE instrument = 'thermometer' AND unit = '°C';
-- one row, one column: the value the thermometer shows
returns 28 °C
